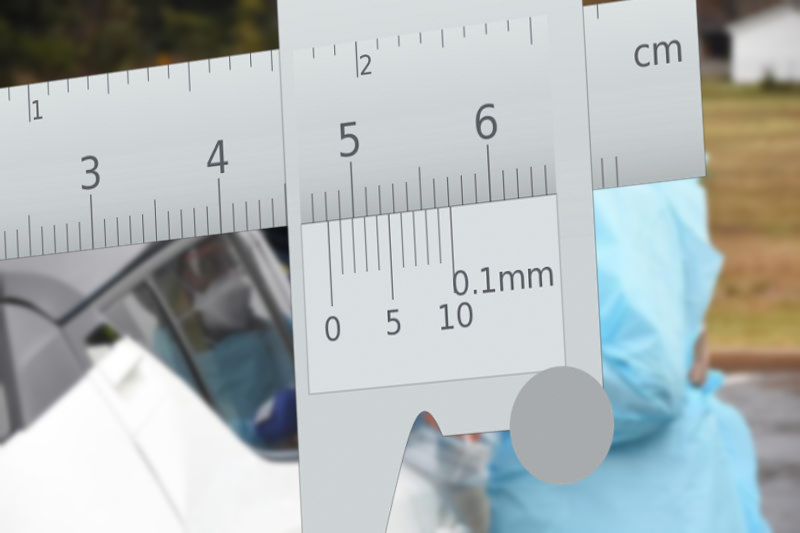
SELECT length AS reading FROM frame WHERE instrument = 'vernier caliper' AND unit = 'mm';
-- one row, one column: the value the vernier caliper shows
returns 48.1 mm
